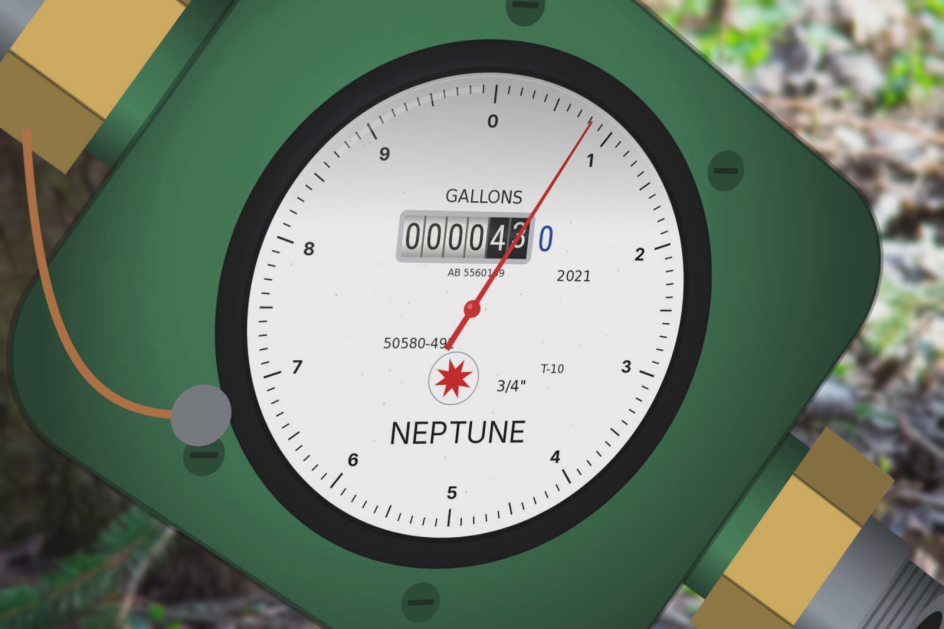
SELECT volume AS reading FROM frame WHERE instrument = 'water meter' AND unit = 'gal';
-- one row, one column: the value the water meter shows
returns 430.8 gal
